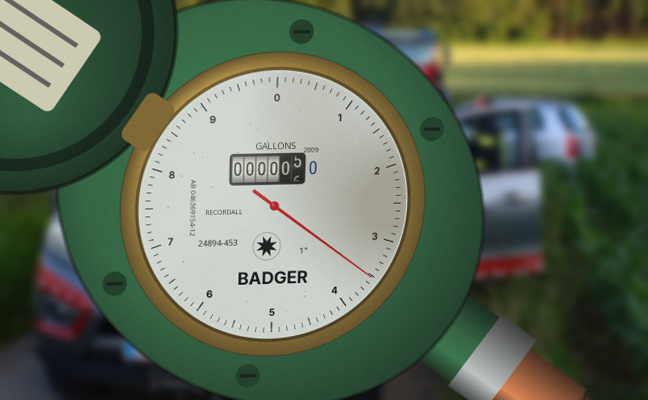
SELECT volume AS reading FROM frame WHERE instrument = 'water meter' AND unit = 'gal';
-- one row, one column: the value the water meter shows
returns 53.5 gal
